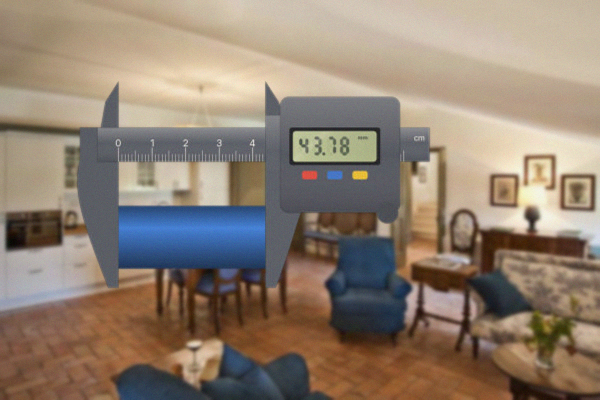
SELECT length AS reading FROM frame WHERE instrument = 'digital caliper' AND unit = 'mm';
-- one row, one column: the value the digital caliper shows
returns 43.78 mm
